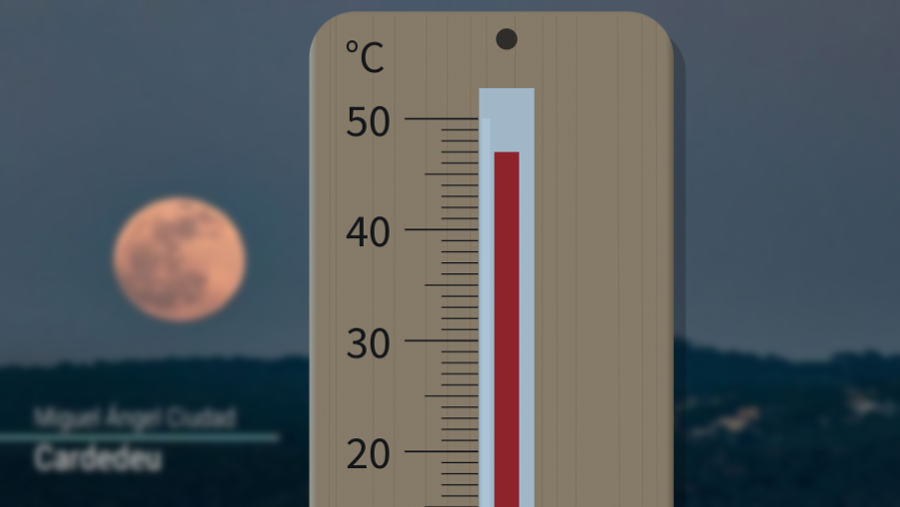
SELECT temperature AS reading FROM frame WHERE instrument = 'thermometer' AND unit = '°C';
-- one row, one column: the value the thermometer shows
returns 47 °C
